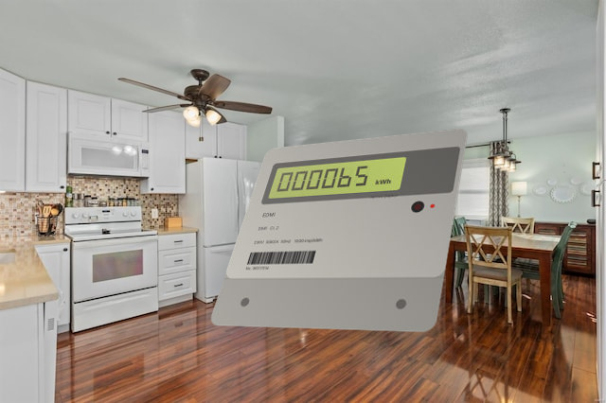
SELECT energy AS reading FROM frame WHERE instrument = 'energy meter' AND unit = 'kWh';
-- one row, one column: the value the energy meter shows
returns 65 kWh
